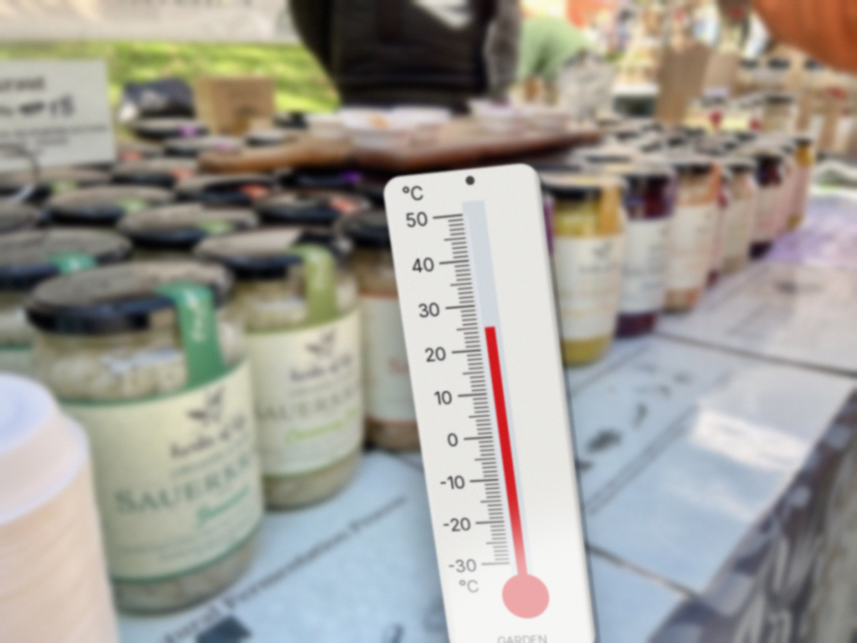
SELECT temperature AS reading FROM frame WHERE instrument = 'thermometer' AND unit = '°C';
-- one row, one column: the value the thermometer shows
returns 25 °C
